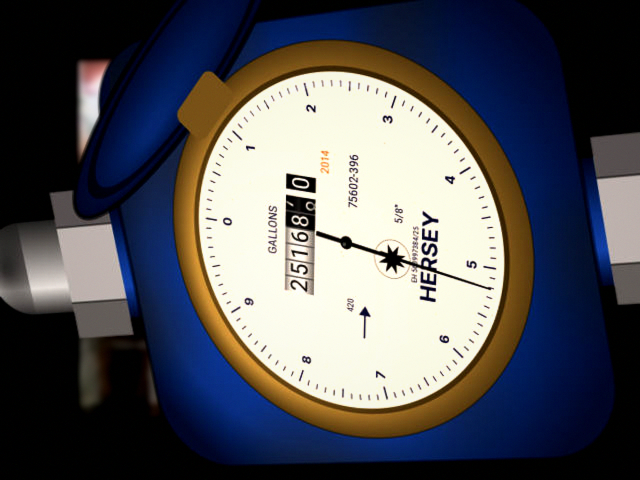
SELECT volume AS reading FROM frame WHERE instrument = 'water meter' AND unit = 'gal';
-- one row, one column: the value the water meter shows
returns 2516875.2 gal
